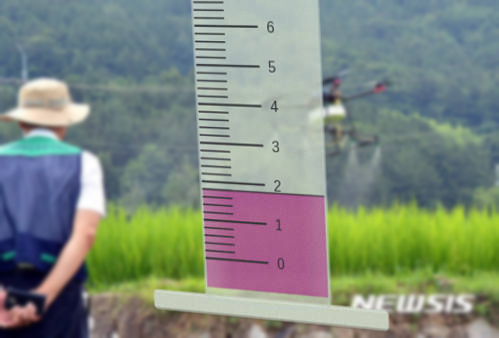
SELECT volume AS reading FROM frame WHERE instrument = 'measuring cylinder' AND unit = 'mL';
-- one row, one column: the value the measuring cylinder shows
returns 1.8 mL
